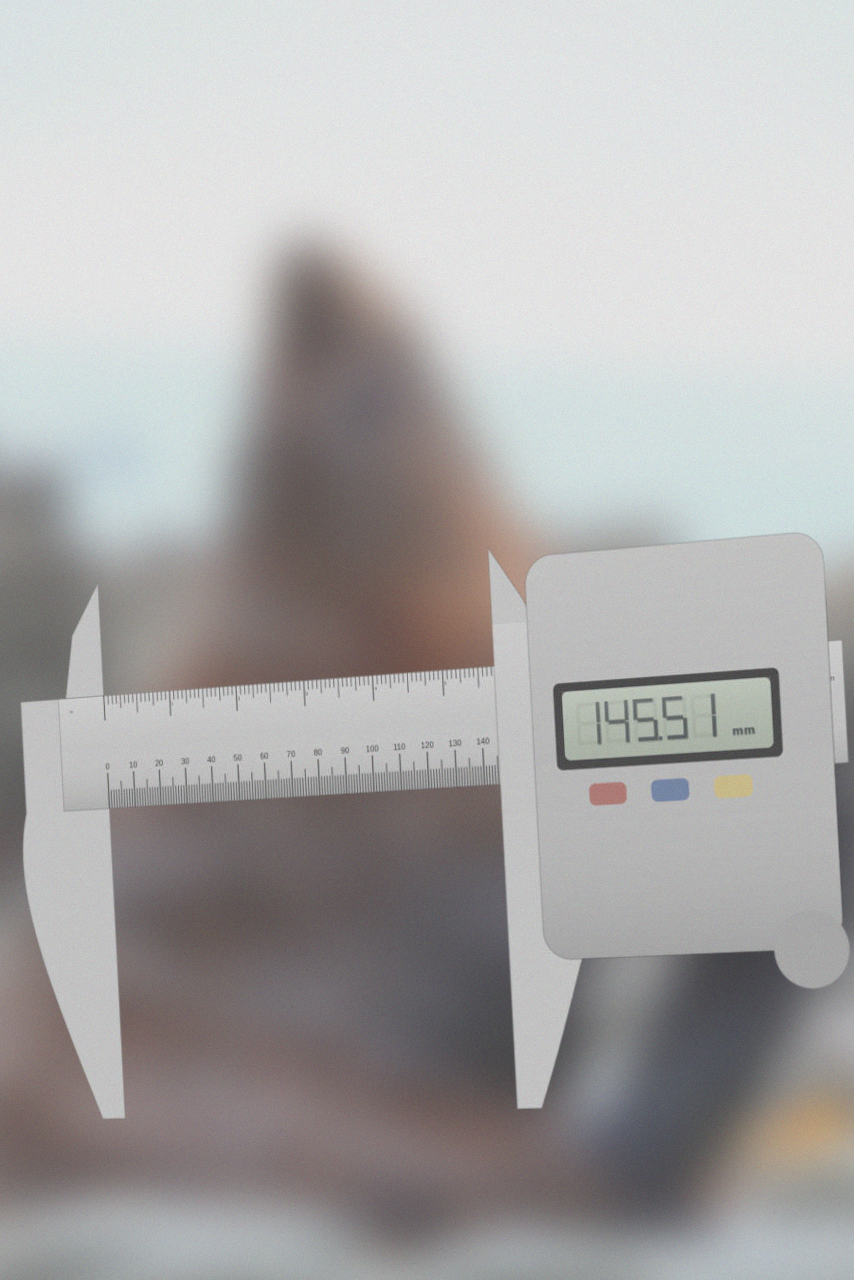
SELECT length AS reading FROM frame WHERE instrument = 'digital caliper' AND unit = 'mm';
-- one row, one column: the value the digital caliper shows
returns 145.51 mm
